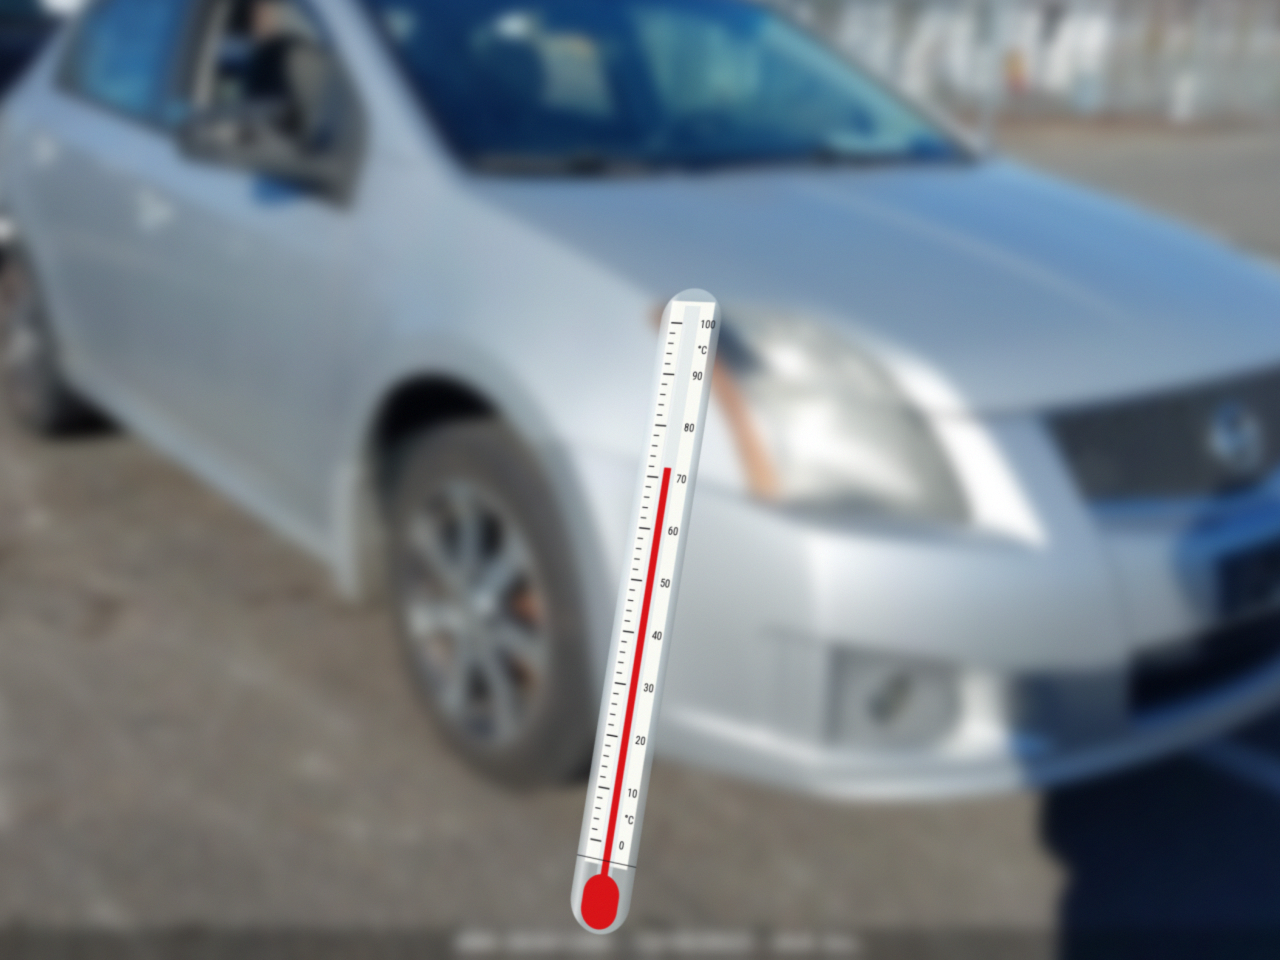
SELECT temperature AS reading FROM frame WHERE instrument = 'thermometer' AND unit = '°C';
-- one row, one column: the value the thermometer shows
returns 72 °C
